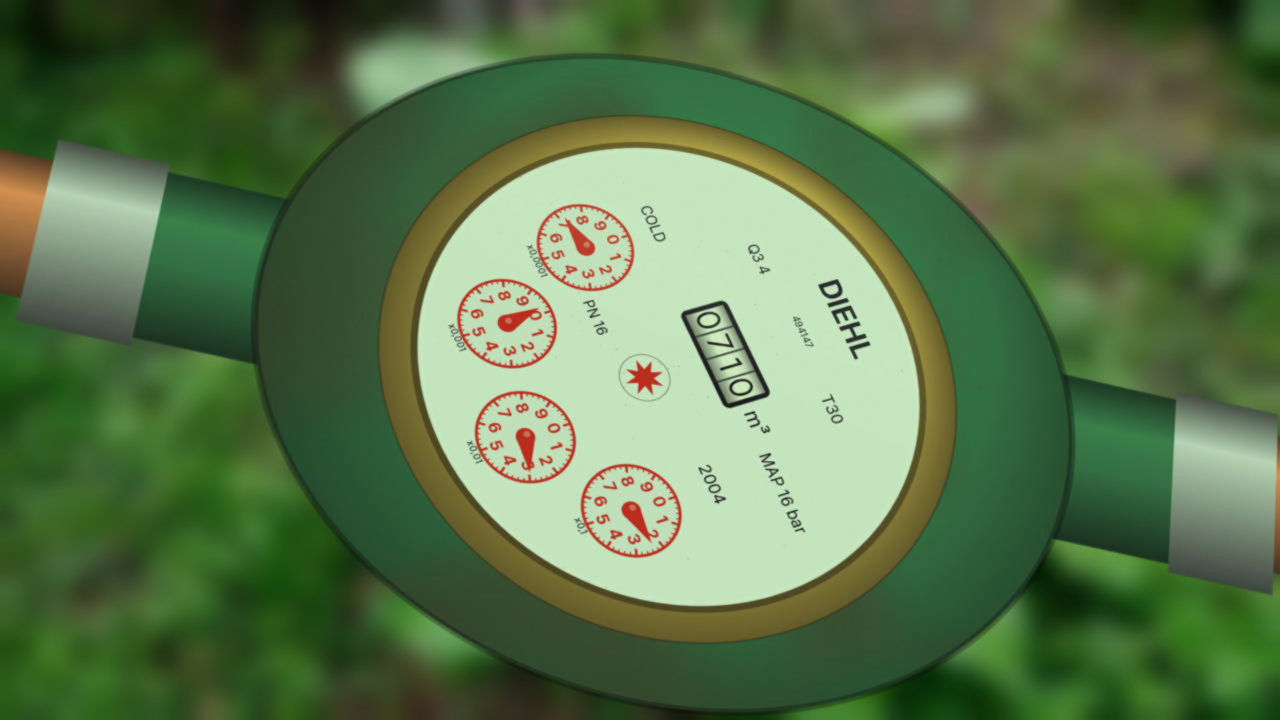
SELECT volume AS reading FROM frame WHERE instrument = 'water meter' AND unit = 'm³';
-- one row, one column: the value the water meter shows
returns 710.2297 m³
